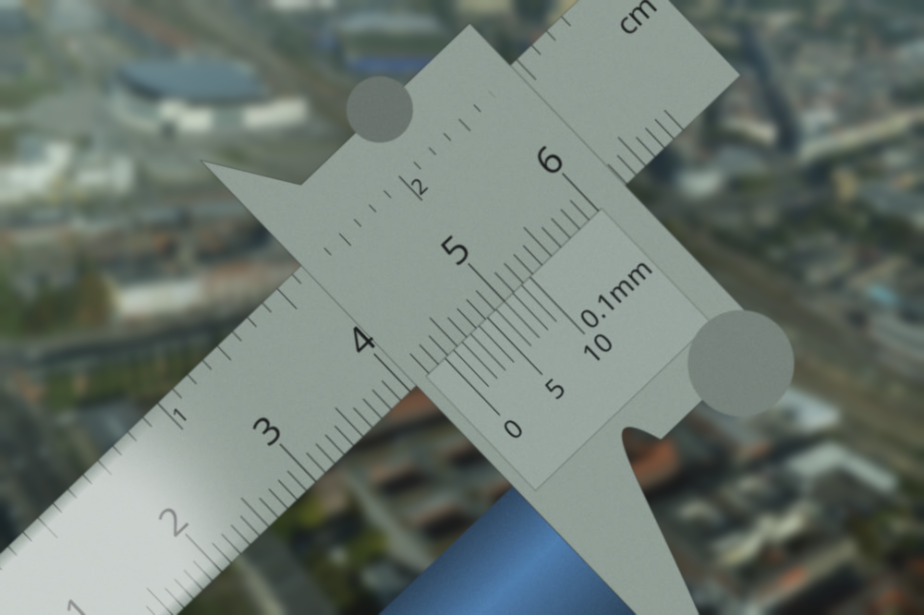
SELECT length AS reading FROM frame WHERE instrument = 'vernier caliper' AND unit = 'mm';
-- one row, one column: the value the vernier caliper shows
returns 43.7 mm
